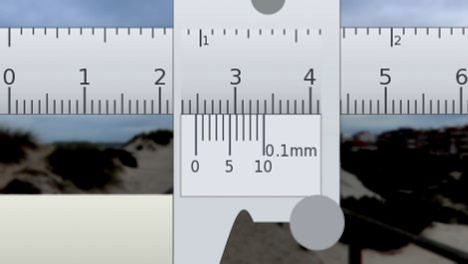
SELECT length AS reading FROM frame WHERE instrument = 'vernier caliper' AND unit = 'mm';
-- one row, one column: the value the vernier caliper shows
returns 24.8 mm
